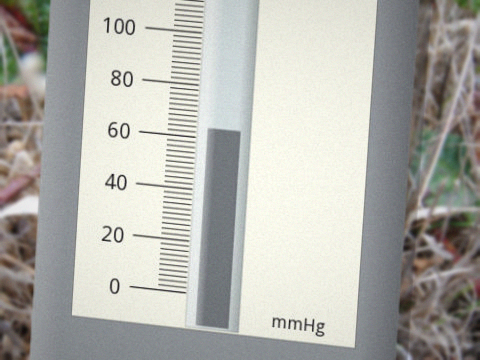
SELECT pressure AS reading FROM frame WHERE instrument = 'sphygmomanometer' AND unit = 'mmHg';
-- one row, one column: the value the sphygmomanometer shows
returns 64 mmHg
